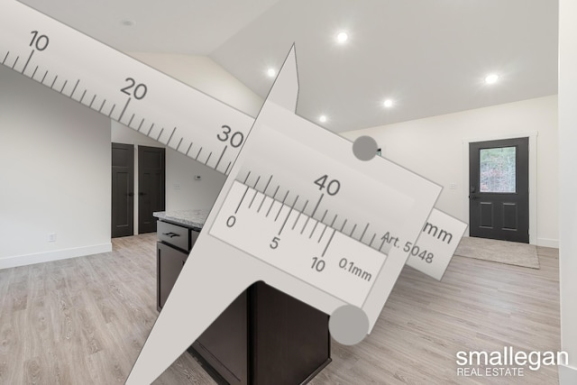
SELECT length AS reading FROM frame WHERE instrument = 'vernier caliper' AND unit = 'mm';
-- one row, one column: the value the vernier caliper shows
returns 33.5 mm
